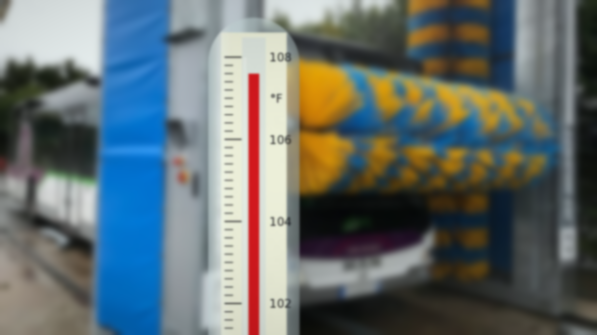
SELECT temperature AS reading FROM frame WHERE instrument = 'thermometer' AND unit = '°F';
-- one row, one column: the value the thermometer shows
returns 107.6 °F
